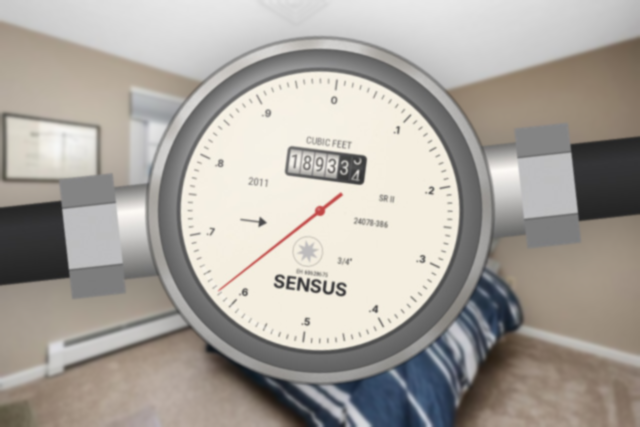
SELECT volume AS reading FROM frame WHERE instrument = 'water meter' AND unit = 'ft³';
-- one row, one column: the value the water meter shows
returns 189333.62 ft³
